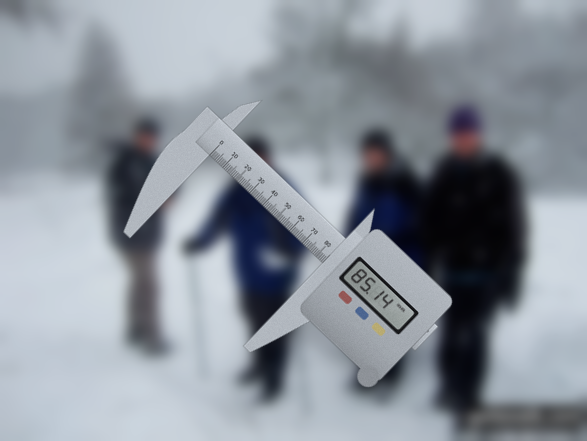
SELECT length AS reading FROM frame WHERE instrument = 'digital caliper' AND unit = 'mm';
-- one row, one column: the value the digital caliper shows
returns 85.14 mm
